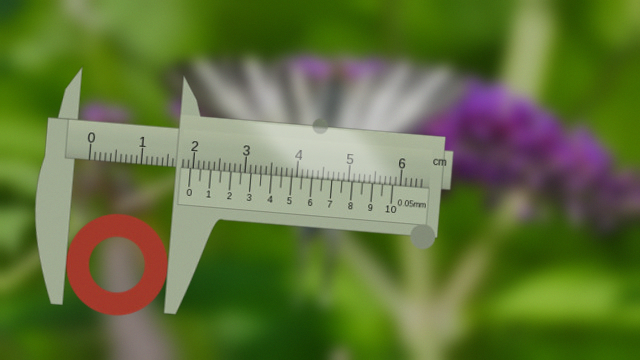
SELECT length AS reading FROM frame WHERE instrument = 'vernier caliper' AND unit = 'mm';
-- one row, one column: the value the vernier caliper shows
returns 19.5 mm
